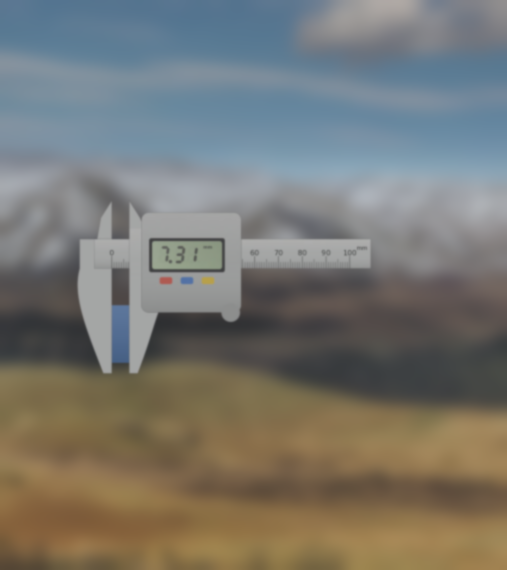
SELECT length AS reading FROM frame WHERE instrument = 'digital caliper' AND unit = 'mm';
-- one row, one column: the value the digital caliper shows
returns 7.31 mm
